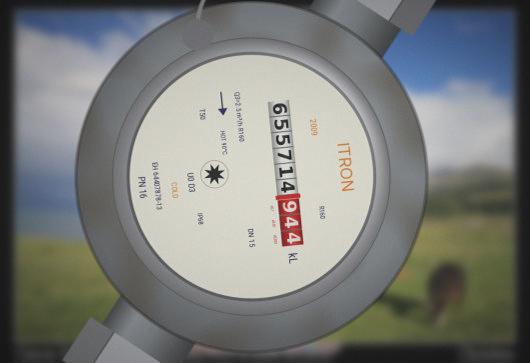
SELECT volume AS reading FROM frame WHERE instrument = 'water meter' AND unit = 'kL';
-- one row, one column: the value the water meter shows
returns 655714.944 kL
